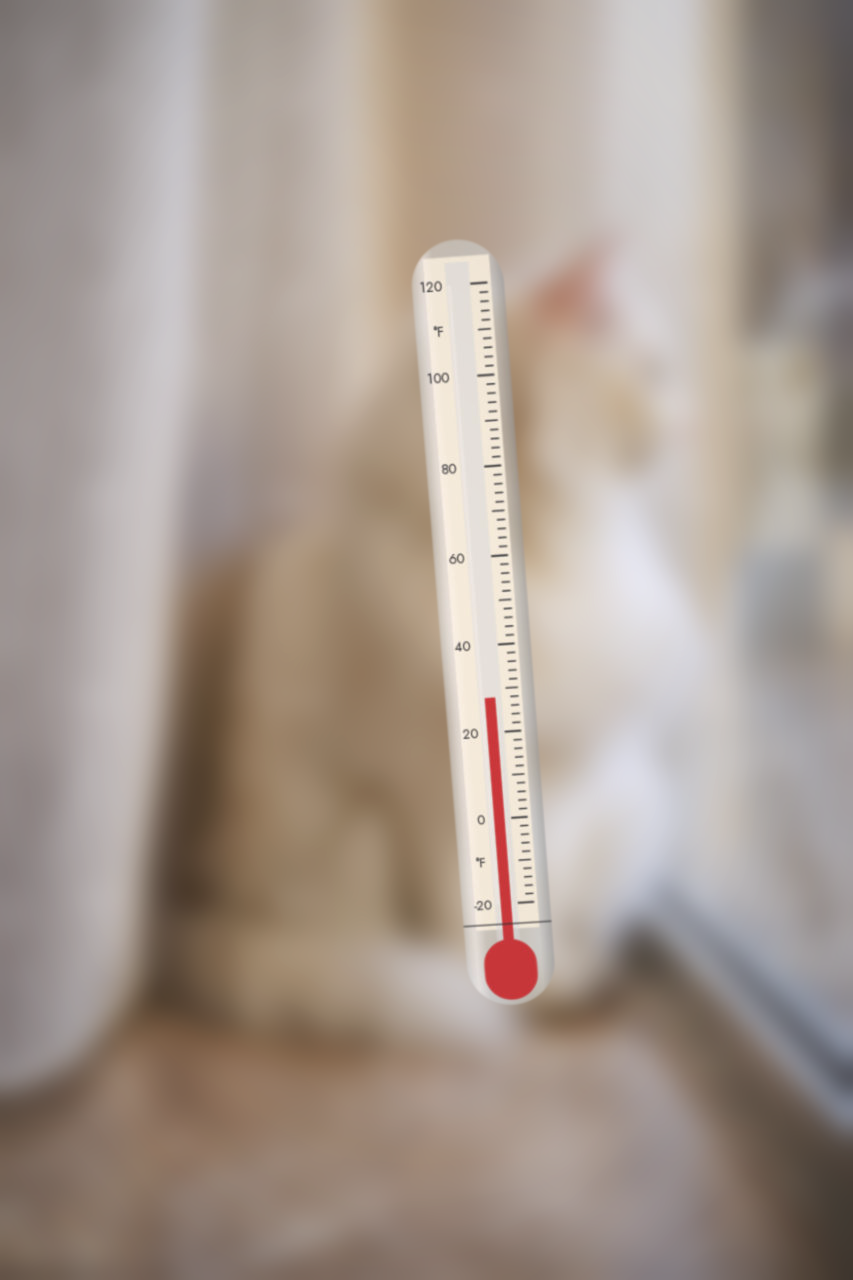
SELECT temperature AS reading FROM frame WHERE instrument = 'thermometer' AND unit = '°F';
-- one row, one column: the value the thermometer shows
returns 28 °F
